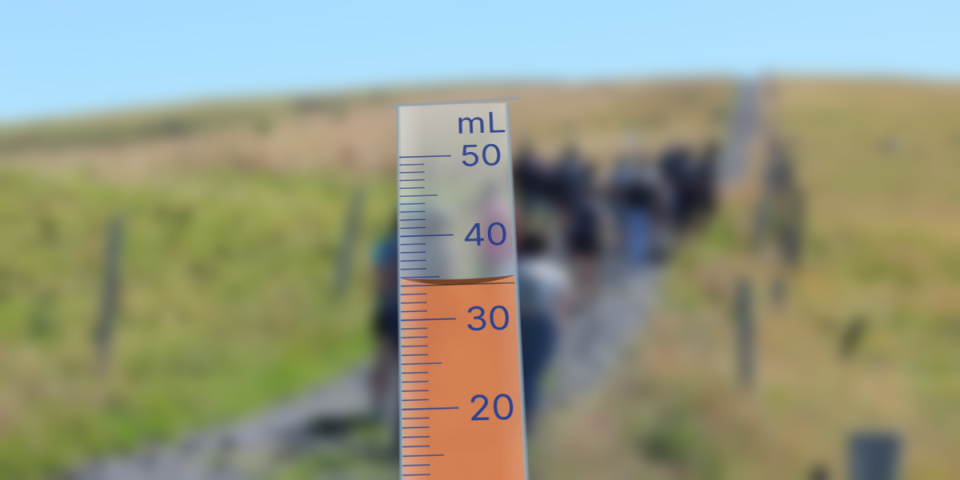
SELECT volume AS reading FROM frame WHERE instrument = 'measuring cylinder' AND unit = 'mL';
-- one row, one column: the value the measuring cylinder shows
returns 34 mL
